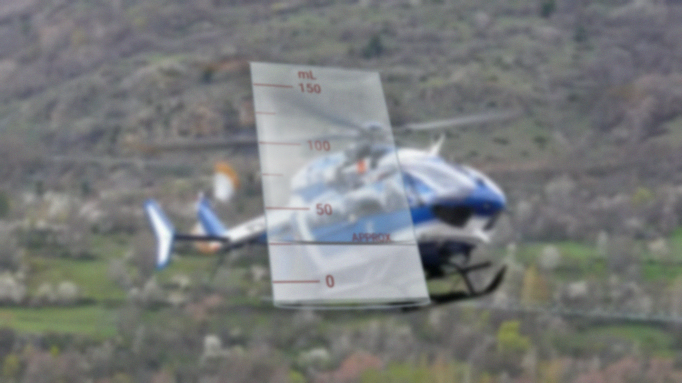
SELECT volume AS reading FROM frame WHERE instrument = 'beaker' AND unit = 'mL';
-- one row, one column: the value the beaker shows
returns 25 mL
